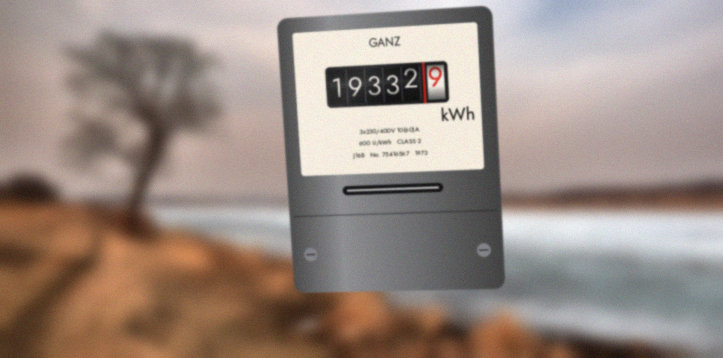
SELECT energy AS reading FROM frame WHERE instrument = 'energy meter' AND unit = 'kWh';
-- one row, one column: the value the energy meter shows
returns 19332.9 kWh
